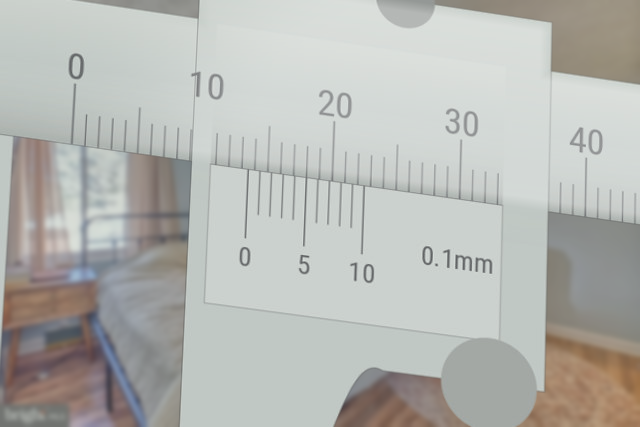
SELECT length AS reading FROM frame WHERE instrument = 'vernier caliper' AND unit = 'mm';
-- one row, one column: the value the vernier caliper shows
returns 13.5 mm
